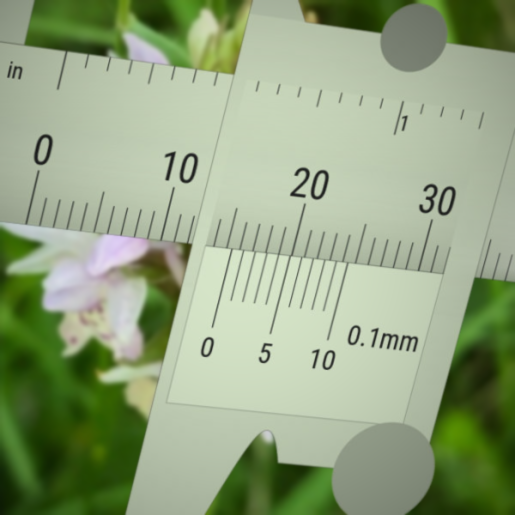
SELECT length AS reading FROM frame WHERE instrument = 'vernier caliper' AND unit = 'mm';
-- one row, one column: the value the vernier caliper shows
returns 15.4 mm
